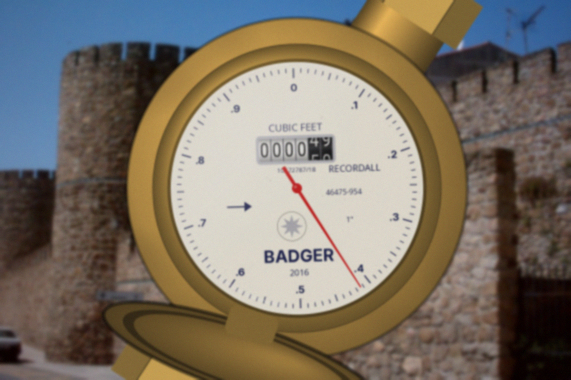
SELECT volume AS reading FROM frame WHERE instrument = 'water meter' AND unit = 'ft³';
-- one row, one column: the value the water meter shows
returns 49.41 ft³
